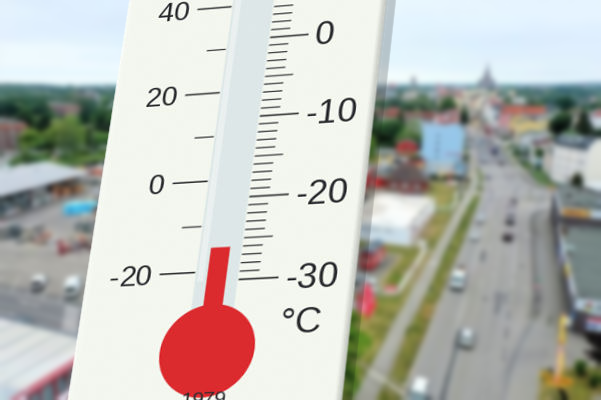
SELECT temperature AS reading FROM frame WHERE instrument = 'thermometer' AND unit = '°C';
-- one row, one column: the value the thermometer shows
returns -26 °C
